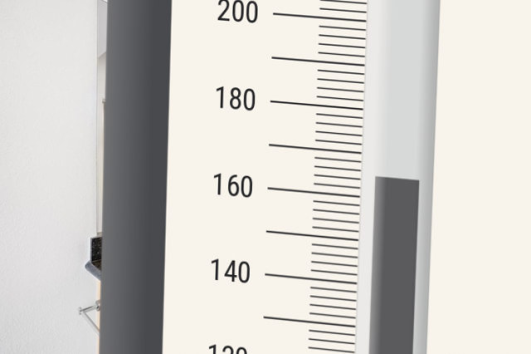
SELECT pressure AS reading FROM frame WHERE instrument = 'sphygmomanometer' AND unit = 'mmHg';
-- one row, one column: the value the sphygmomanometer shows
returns 165 mmHg
